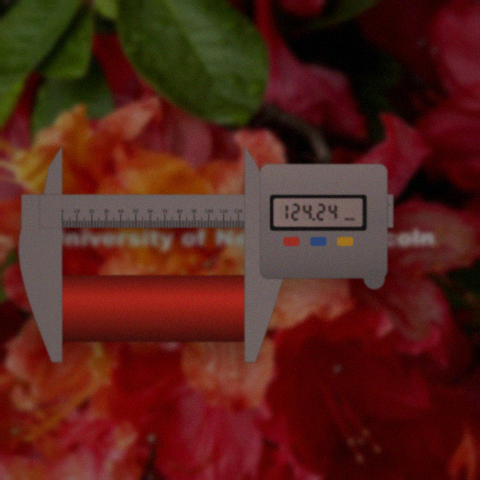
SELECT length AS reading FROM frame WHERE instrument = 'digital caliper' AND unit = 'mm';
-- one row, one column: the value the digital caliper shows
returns 124.24 mm
